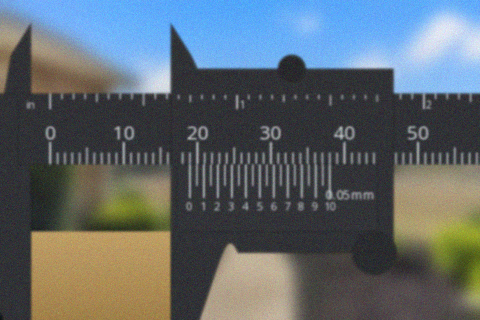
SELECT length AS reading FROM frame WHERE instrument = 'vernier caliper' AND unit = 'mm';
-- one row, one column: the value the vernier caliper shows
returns 19.0 mm
